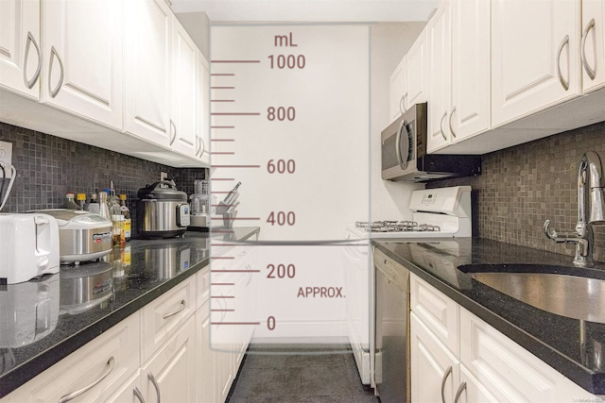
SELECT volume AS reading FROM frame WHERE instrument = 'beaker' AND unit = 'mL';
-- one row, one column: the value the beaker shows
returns 300 mL
